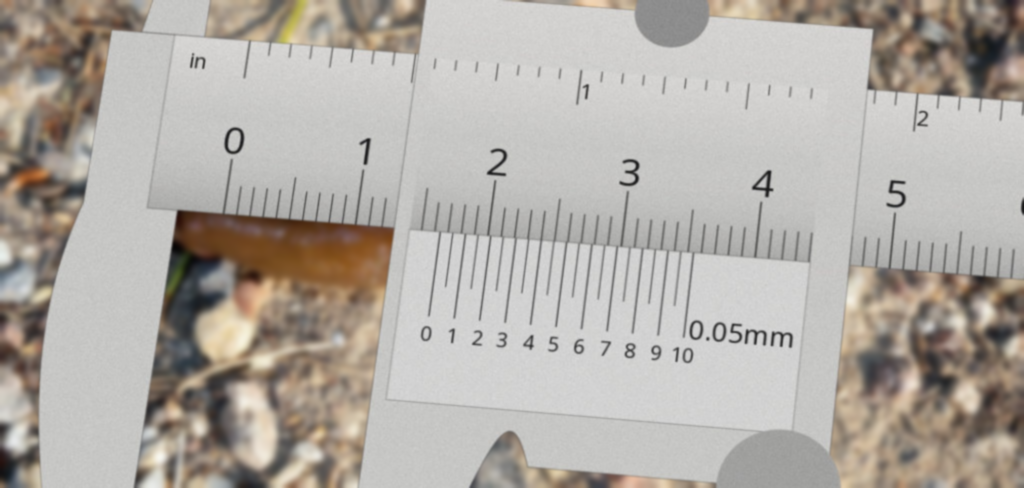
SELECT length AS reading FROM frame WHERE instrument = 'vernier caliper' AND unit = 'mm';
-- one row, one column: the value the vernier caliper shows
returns 16.4 mm
